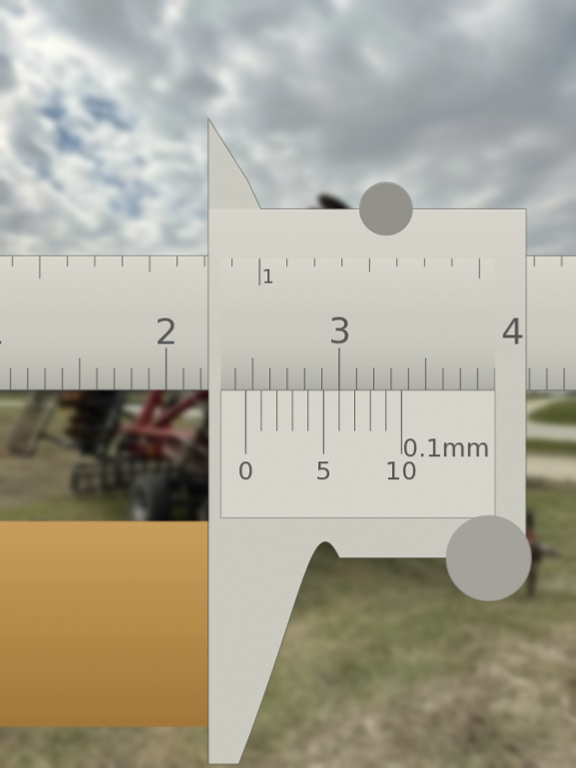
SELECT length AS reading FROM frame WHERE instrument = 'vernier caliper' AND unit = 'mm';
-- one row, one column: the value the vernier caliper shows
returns 24.6 mm
